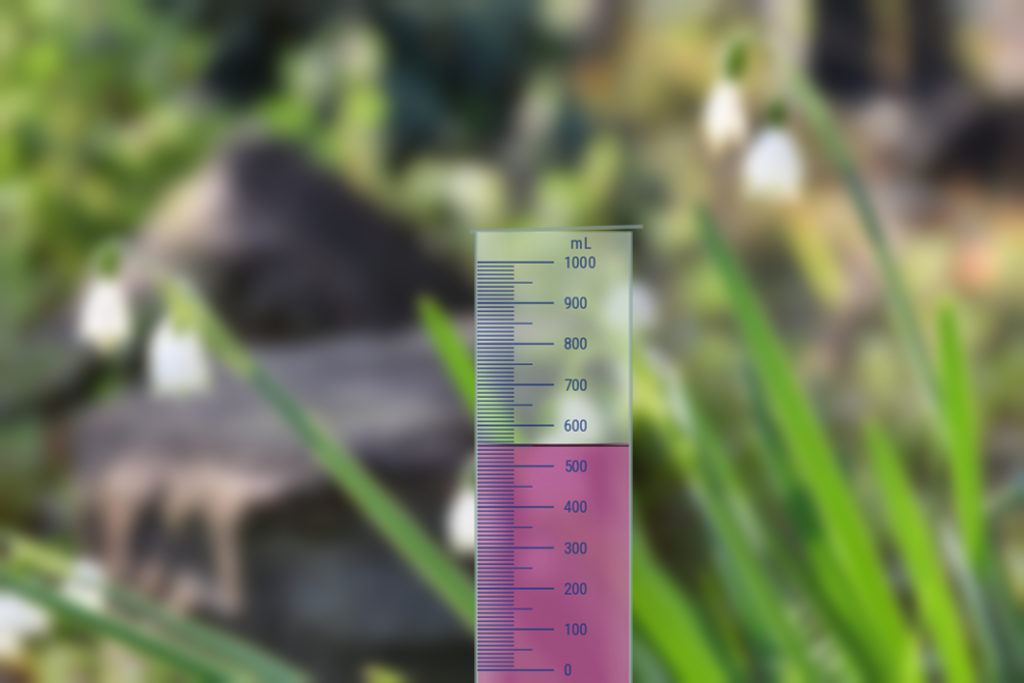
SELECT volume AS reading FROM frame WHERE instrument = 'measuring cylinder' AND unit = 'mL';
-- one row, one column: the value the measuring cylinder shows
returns 550 mL
